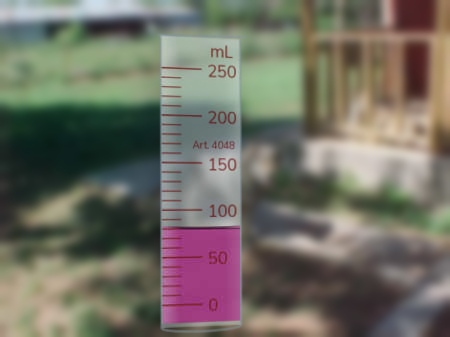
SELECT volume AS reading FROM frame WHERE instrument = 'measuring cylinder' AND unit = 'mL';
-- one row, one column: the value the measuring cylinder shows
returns 80 mL
